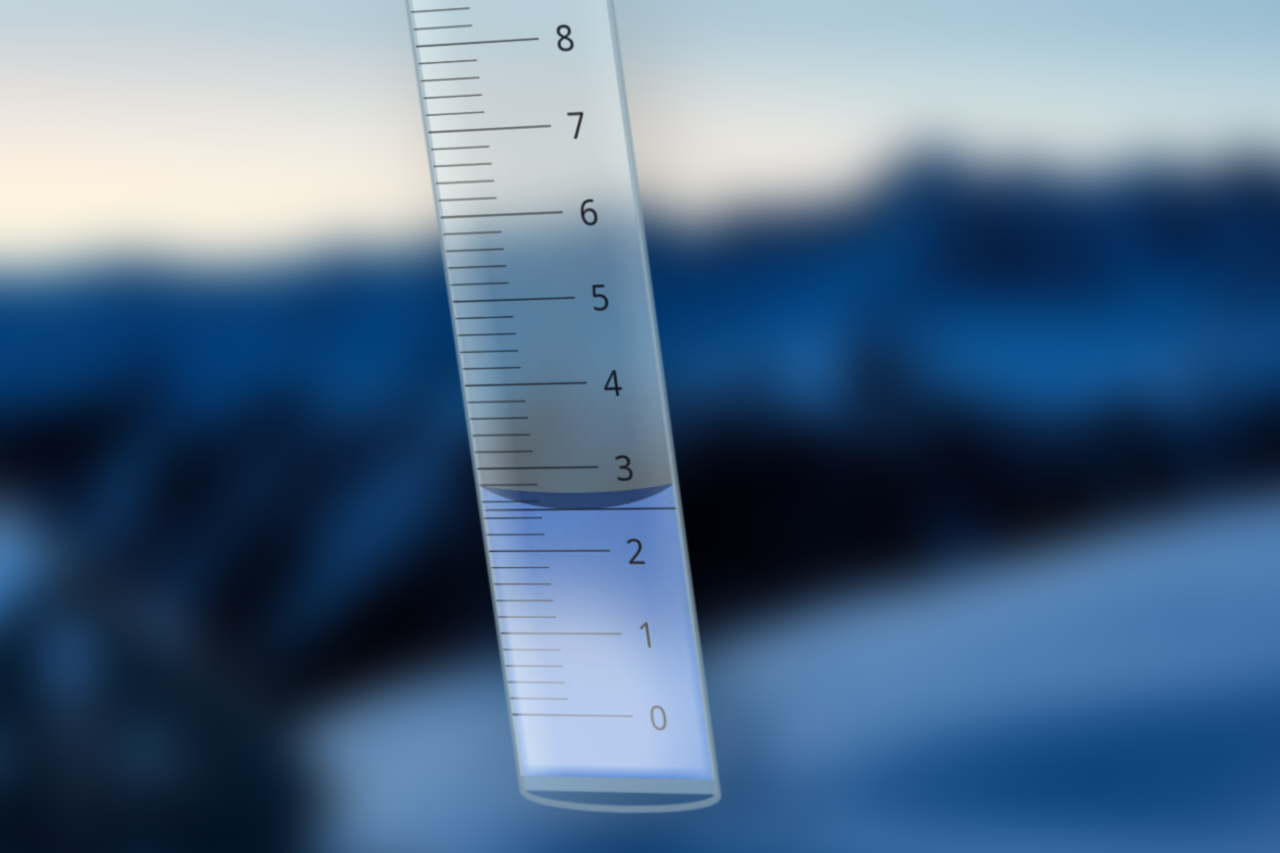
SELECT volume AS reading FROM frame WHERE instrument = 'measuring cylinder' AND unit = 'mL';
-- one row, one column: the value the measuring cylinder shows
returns 2.5 mL
